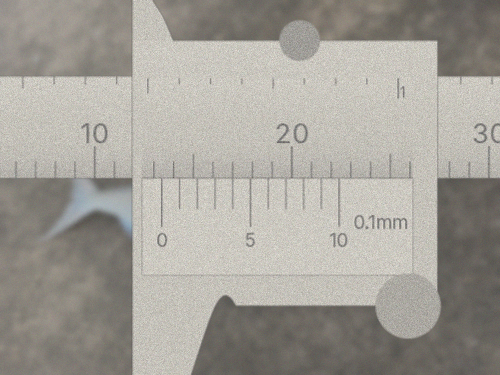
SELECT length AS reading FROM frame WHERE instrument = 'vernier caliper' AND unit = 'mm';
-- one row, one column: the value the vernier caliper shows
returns 13.4 mm
